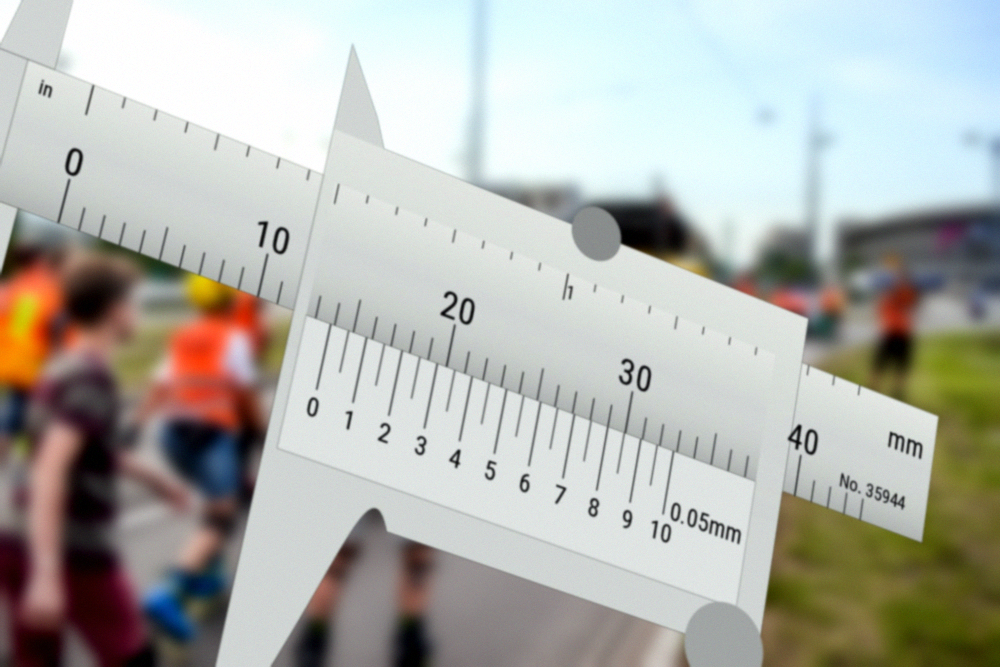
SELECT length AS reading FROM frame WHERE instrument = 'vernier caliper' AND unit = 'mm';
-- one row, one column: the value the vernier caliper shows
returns 13.8 mm
